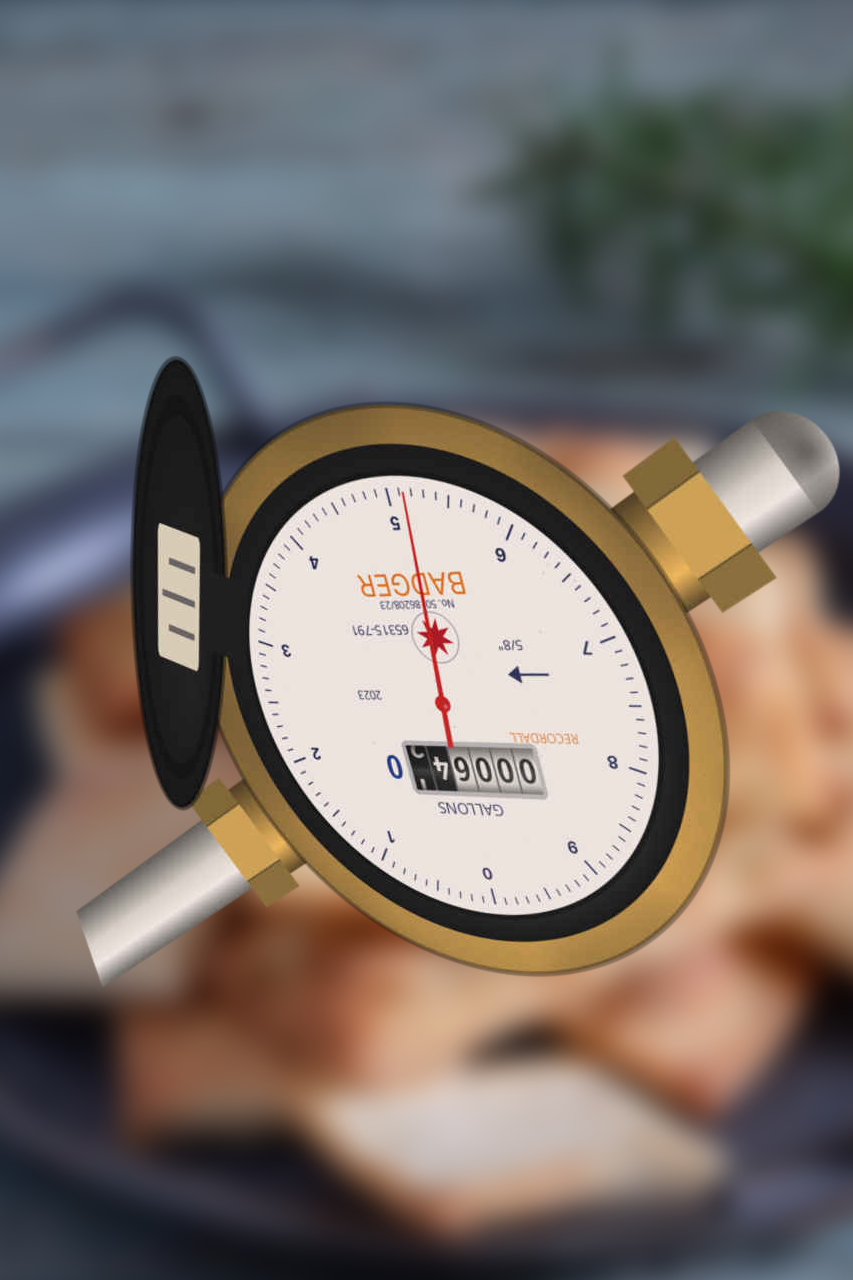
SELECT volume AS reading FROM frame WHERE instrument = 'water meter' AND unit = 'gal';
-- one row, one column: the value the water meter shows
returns 6415.1 gal
